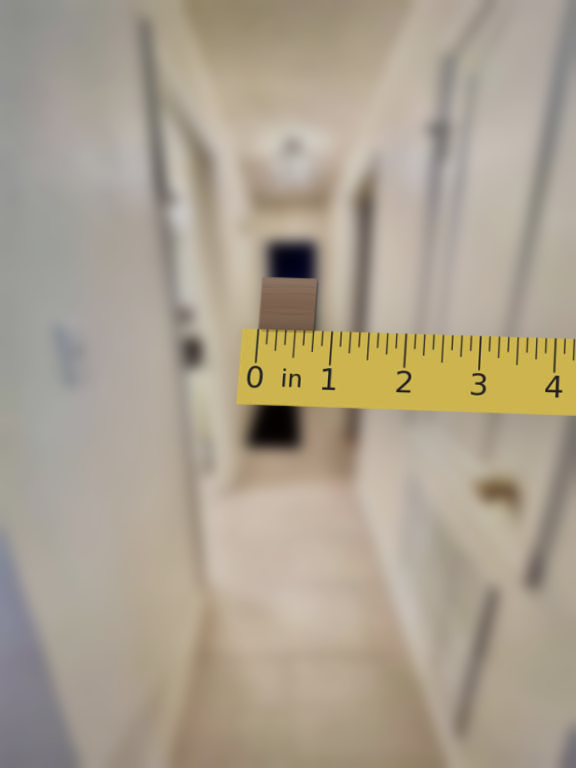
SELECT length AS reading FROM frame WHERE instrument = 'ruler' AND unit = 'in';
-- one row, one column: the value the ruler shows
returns 0.75 in
